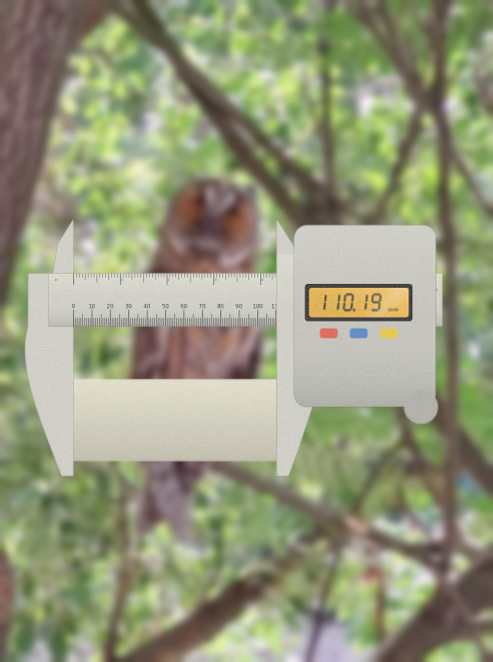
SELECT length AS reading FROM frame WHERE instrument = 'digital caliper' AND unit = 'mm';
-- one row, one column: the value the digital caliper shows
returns 110.19 mm
